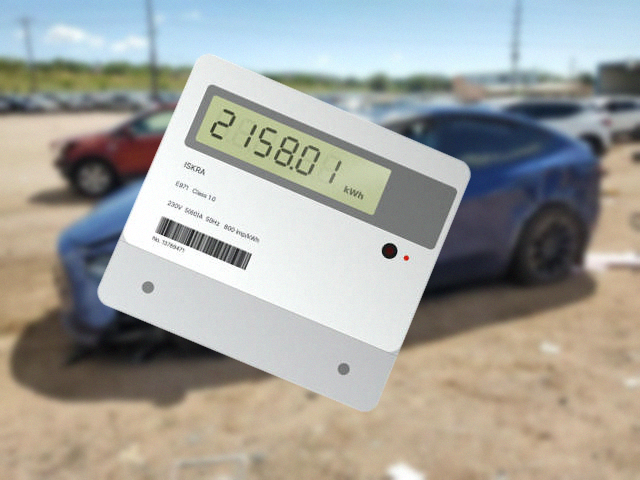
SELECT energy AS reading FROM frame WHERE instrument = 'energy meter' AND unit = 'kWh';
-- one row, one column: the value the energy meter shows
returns 2158.01 kWh
